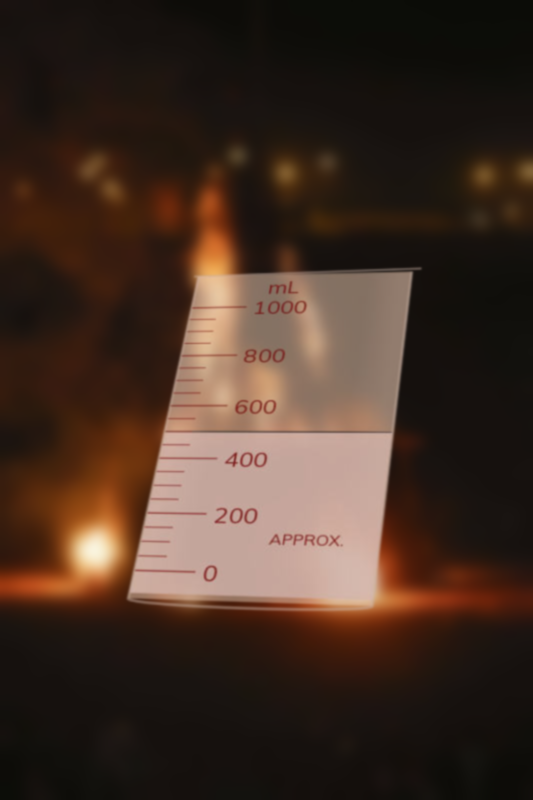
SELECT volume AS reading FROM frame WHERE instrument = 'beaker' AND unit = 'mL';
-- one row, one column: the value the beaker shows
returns 500 mL
